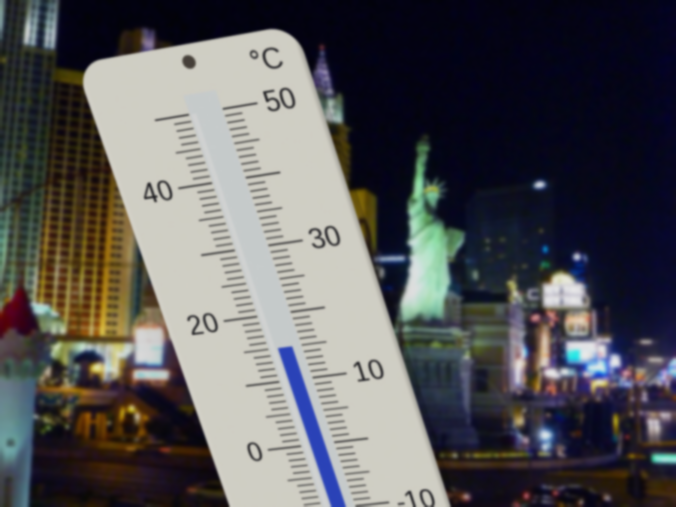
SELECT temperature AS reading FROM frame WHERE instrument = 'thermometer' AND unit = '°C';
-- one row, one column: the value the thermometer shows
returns 15 °C
